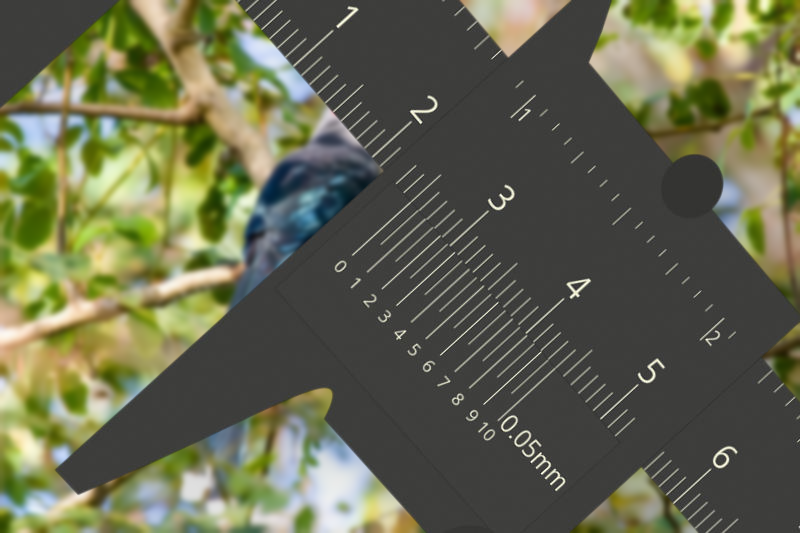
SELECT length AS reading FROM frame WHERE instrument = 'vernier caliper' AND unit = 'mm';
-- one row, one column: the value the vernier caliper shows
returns 25.0 mm
